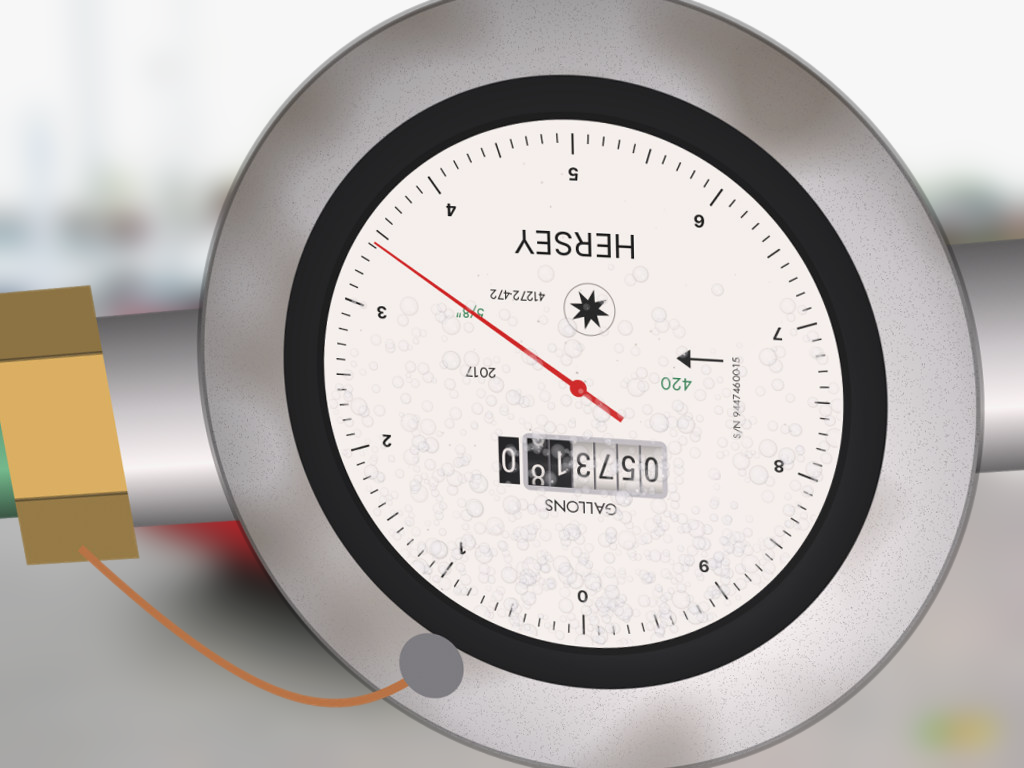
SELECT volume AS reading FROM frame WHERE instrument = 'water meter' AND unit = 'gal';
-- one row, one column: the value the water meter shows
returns 573183.4 gal
